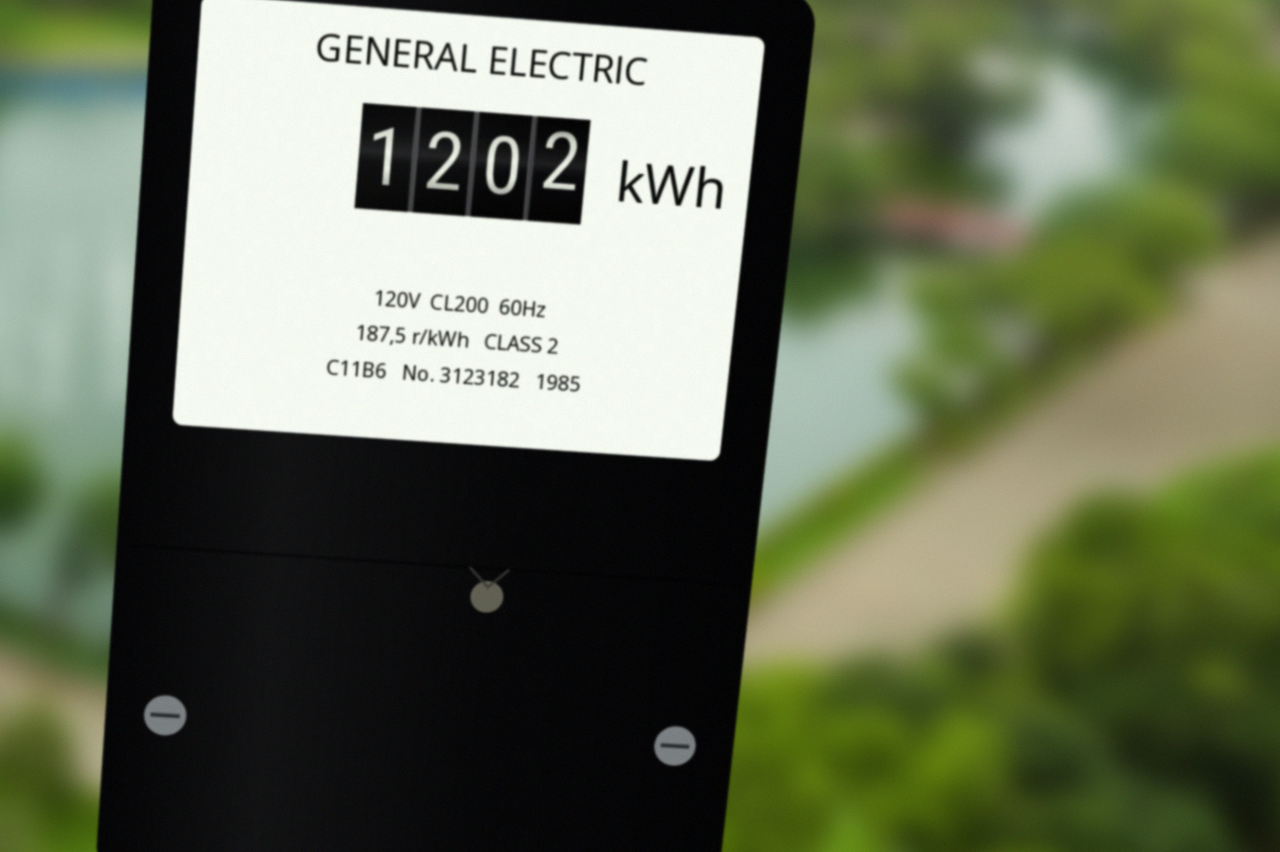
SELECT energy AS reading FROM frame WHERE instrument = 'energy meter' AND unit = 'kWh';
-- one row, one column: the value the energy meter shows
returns 1202 kWh
